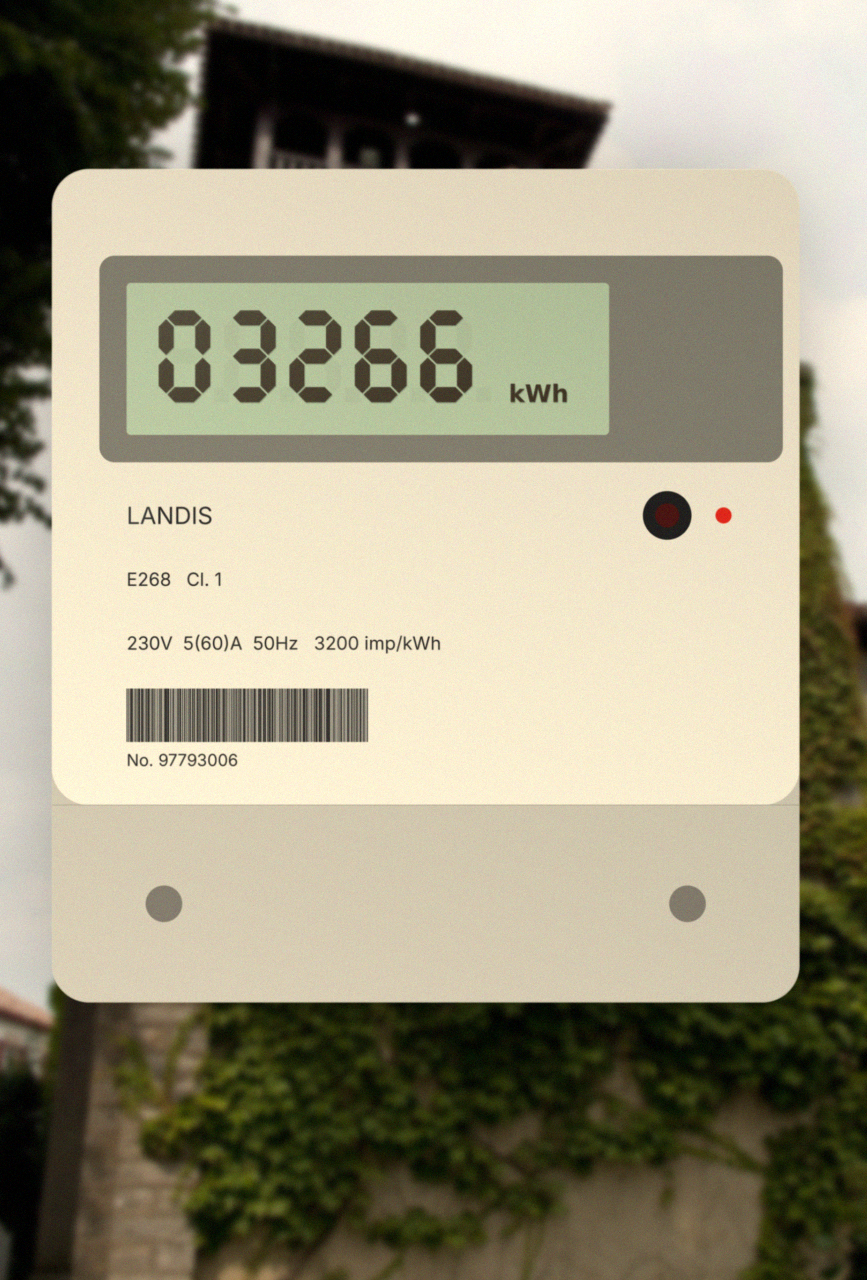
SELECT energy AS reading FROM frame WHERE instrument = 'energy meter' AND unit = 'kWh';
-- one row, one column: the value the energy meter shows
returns 3266 kWh
